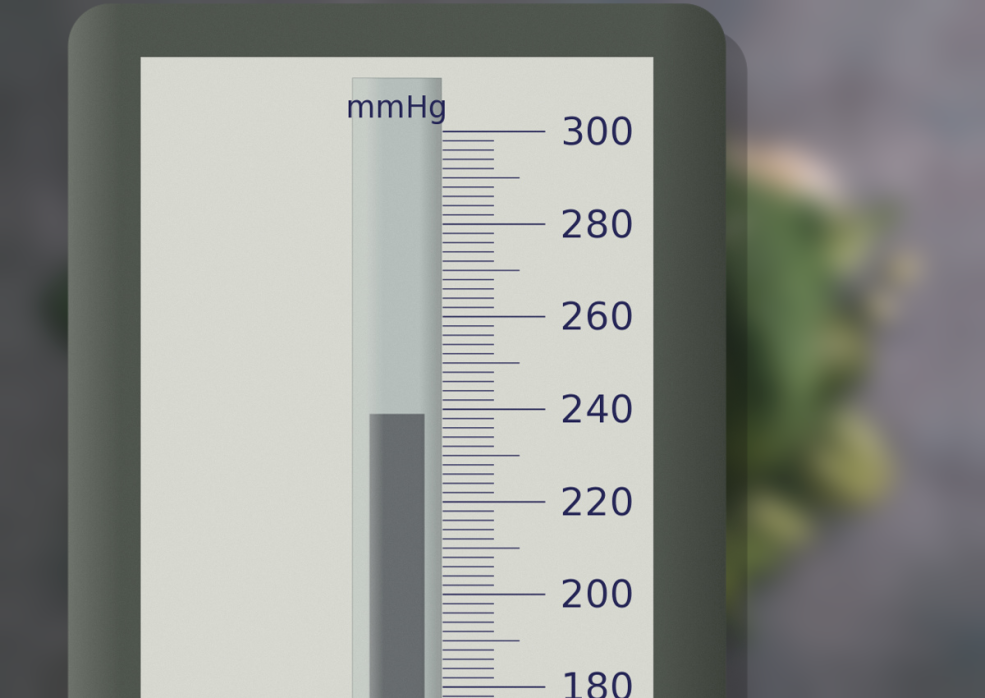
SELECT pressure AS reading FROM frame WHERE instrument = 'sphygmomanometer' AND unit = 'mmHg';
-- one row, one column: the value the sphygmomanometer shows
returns 239 mmHg
